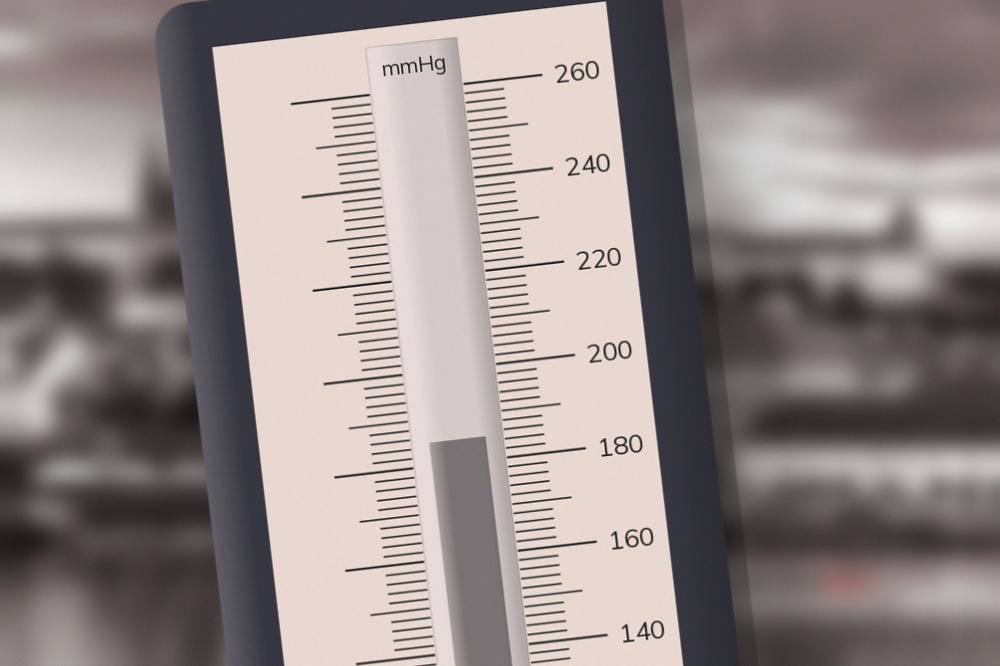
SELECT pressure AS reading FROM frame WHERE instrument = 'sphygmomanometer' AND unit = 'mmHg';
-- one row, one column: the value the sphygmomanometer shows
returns 185 mmHg
